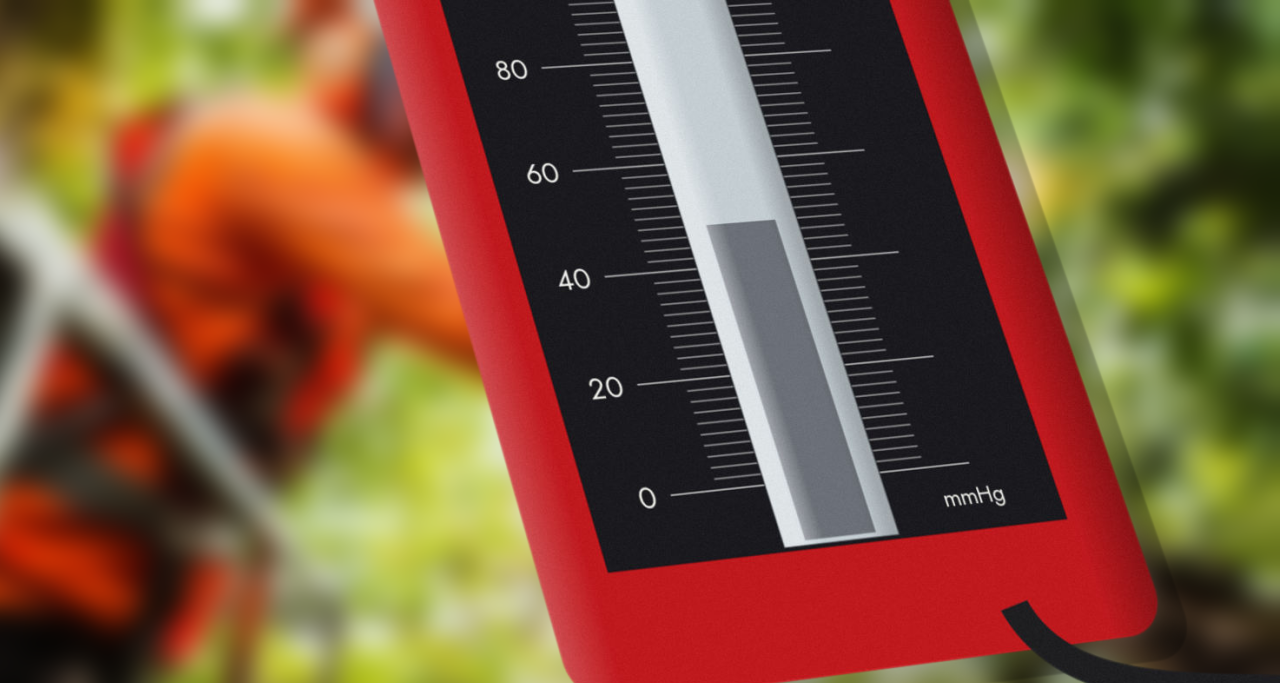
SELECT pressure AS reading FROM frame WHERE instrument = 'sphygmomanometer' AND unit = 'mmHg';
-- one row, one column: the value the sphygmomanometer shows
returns 48 mmHg
